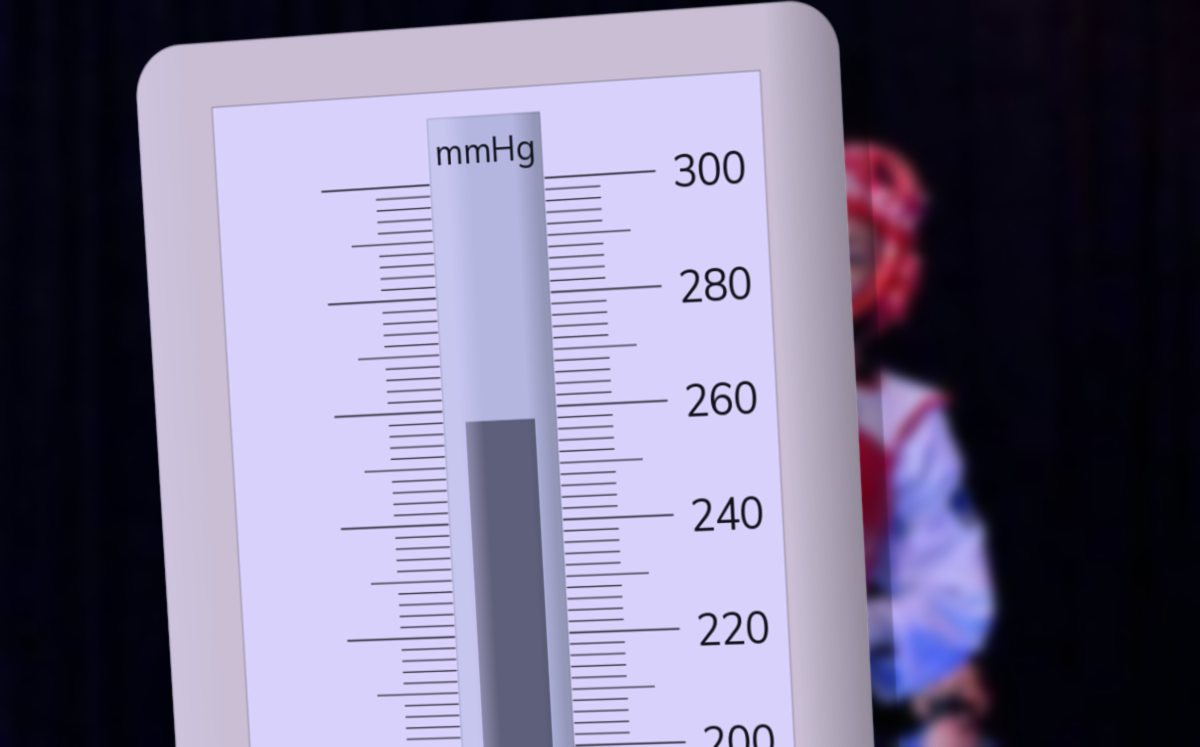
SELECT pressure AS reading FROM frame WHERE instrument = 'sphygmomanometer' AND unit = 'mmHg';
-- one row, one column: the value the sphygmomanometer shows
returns 258 mmHg
